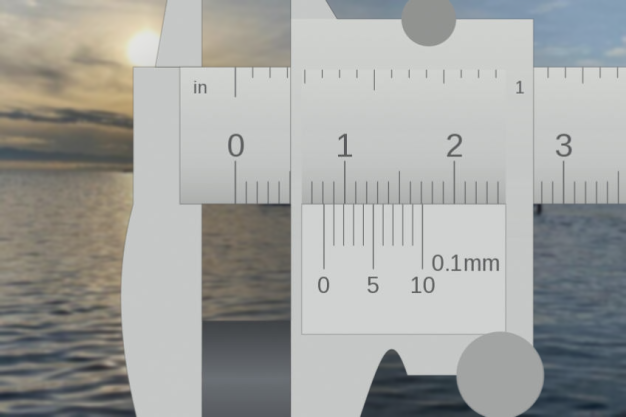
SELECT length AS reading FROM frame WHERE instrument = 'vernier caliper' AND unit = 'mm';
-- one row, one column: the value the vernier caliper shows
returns 8.1 mm
